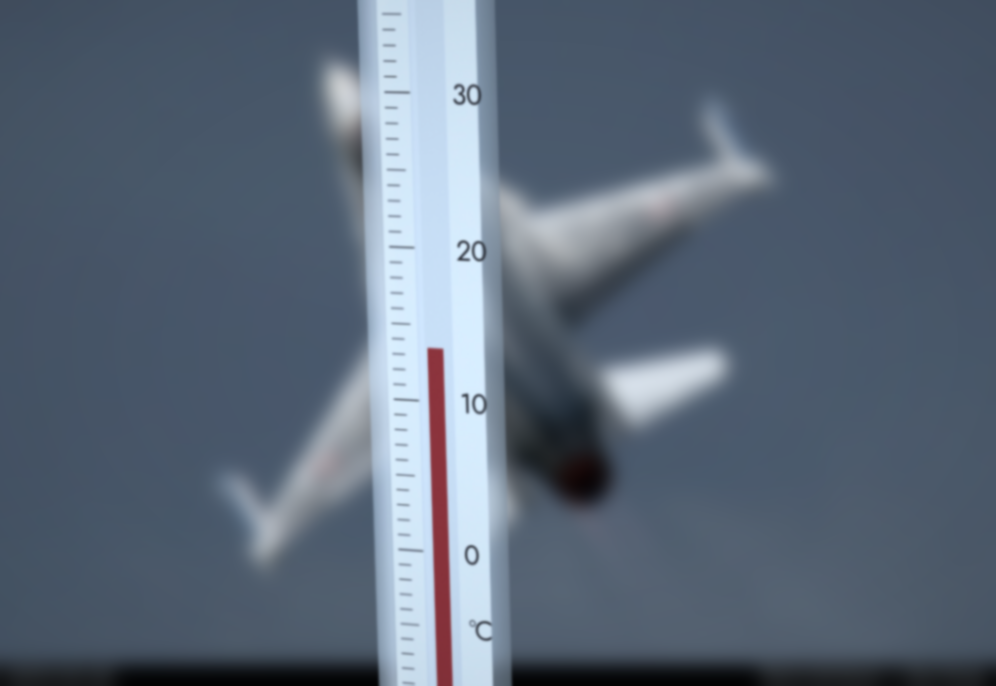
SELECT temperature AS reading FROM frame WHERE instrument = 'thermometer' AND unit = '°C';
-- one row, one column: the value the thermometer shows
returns 13.5 °C
